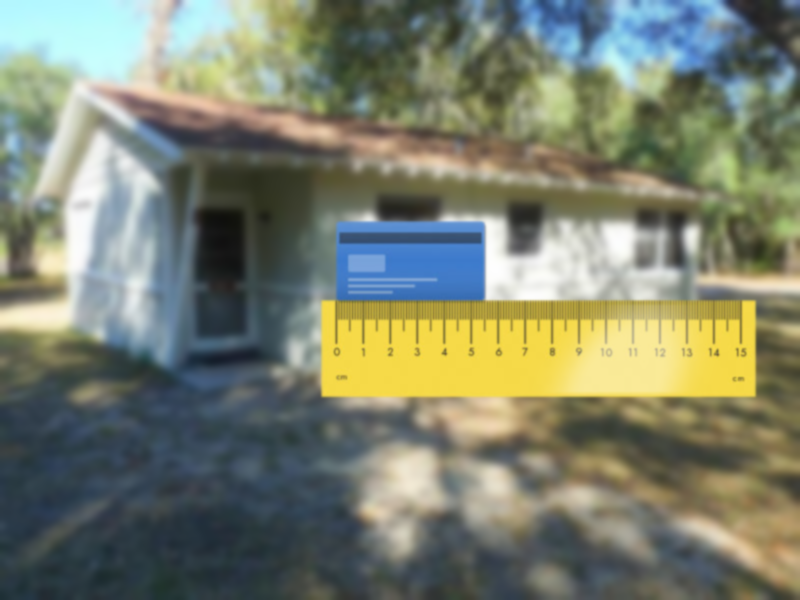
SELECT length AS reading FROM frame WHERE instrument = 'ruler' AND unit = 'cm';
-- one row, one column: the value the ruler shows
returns 5.5 cm
